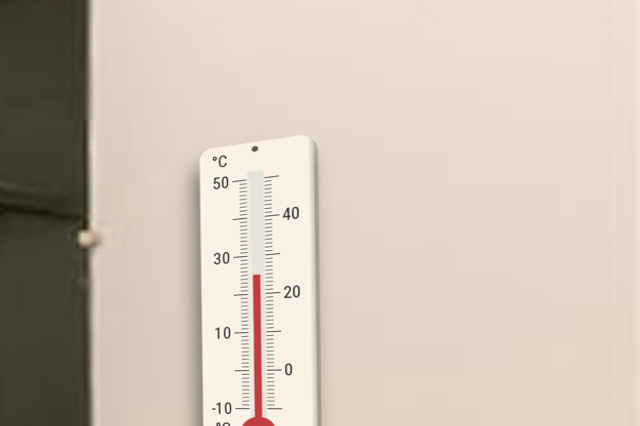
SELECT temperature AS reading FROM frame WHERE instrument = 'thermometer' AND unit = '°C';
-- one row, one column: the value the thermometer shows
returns 25 °C
